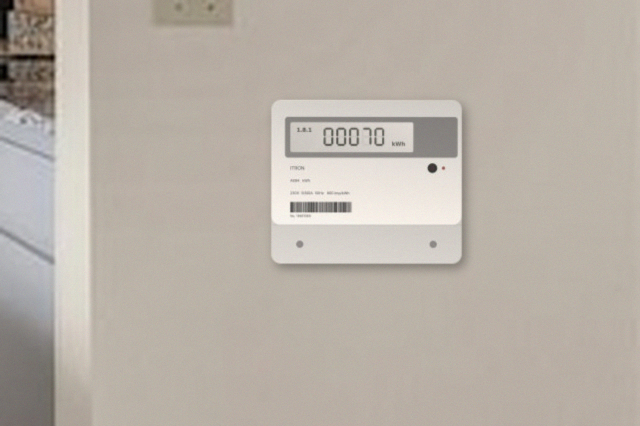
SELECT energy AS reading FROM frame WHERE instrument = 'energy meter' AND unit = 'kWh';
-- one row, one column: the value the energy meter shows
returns 70 kWh
